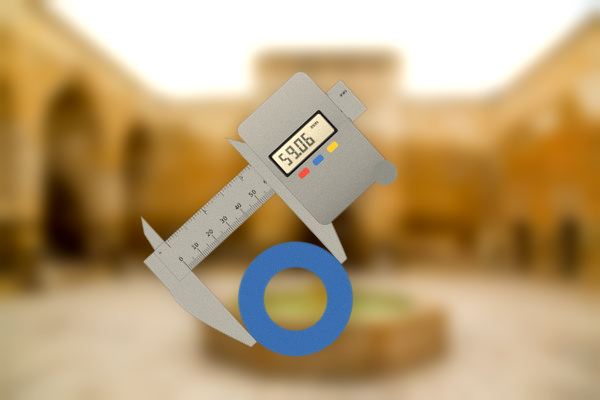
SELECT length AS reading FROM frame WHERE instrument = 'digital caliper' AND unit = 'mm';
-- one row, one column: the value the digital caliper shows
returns 59.06 mm
